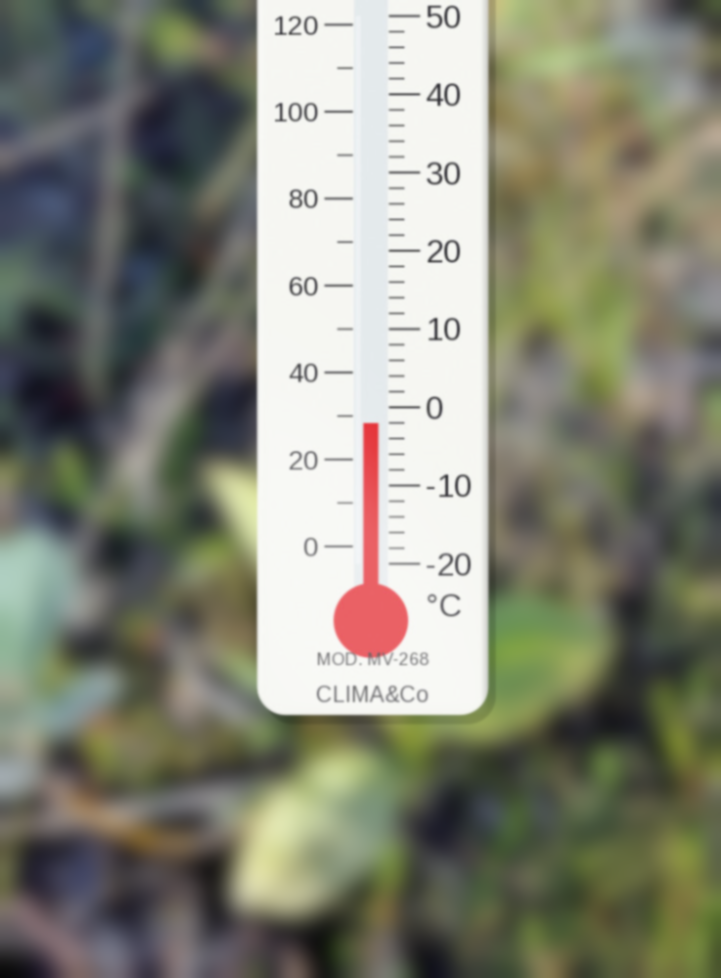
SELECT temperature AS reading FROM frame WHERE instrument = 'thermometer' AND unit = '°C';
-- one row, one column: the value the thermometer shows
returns -2 °C
